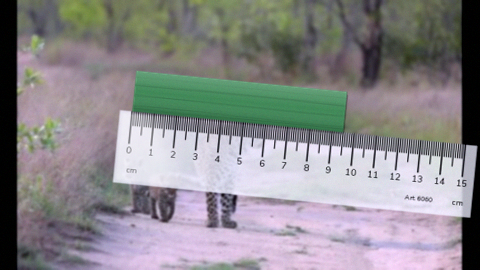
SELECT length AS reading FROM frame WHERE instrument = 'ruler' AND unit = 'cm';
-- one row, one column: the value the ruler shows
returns 9.5 cm
